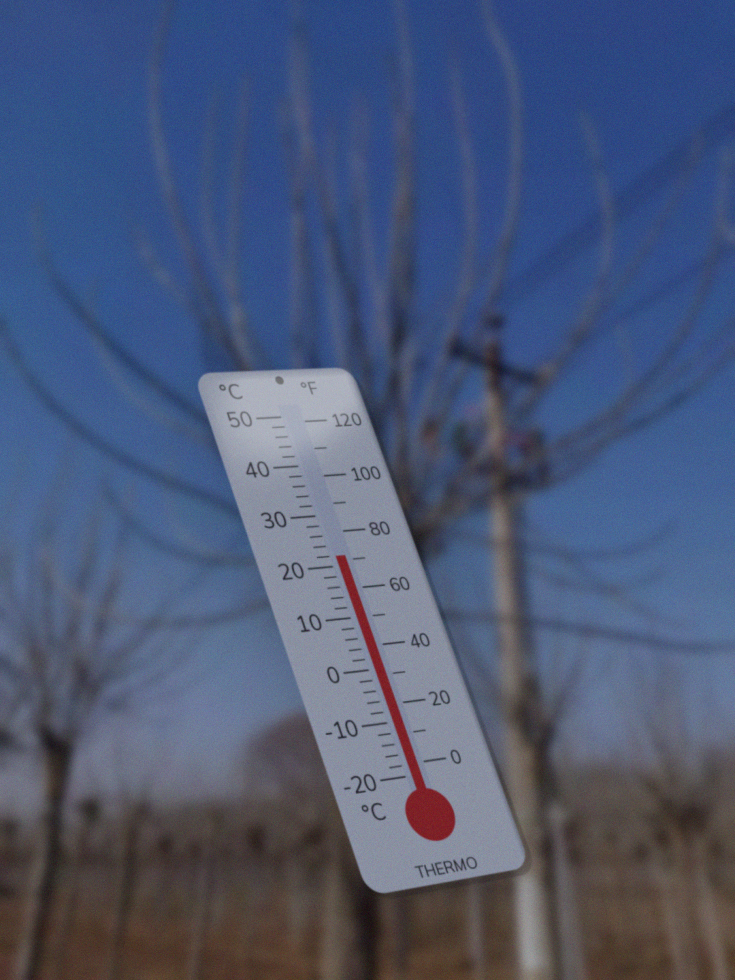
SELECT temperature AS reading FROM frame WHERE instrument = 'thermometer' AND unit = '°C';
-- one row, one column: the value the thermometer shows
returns 22 °C
